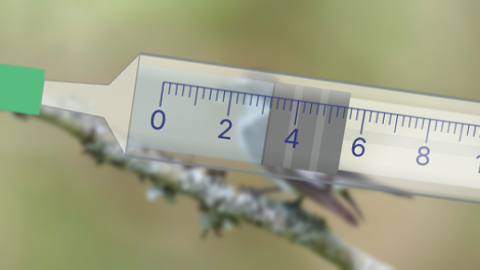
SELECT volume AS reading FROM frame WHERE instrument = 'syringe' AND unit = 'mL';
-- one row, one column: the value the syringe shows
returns 3.2 mL
